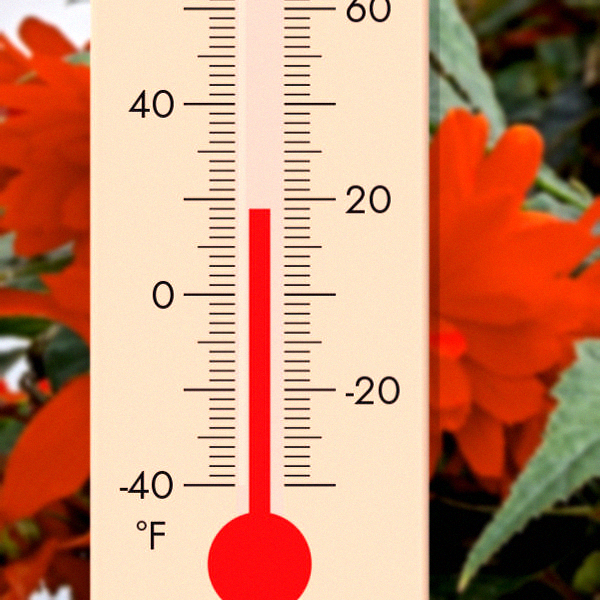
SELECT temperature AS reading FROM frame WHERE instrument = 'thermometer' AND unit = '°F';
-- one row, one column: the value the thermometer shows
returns 18 °F
